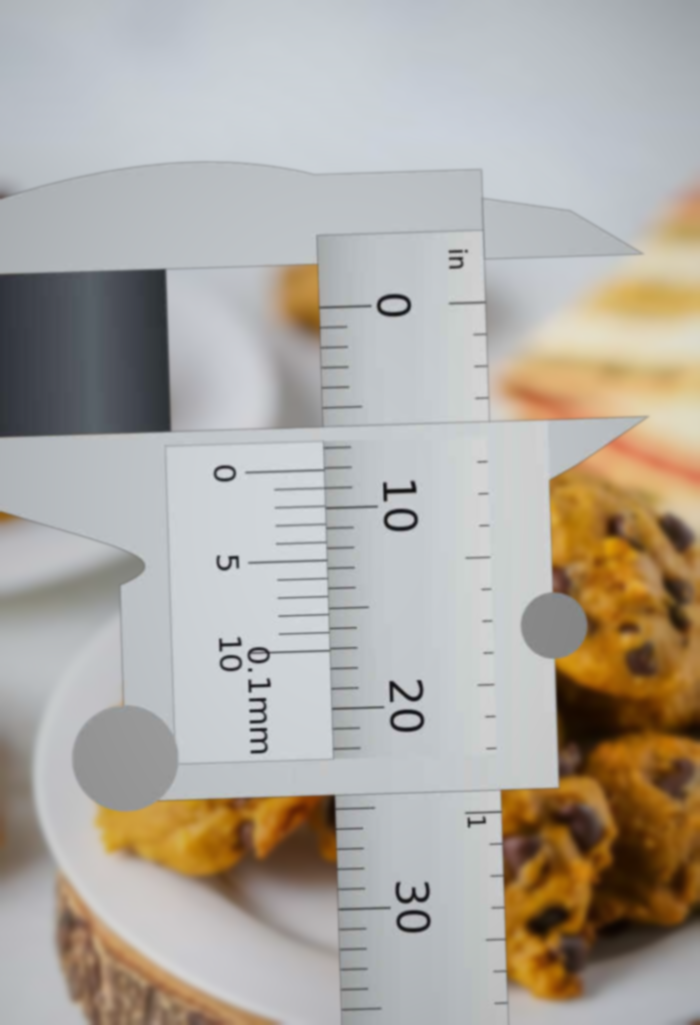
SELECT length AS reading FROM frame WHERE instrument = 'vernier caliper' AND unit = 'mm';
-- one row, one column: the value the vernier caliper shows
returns 8.1 mm
